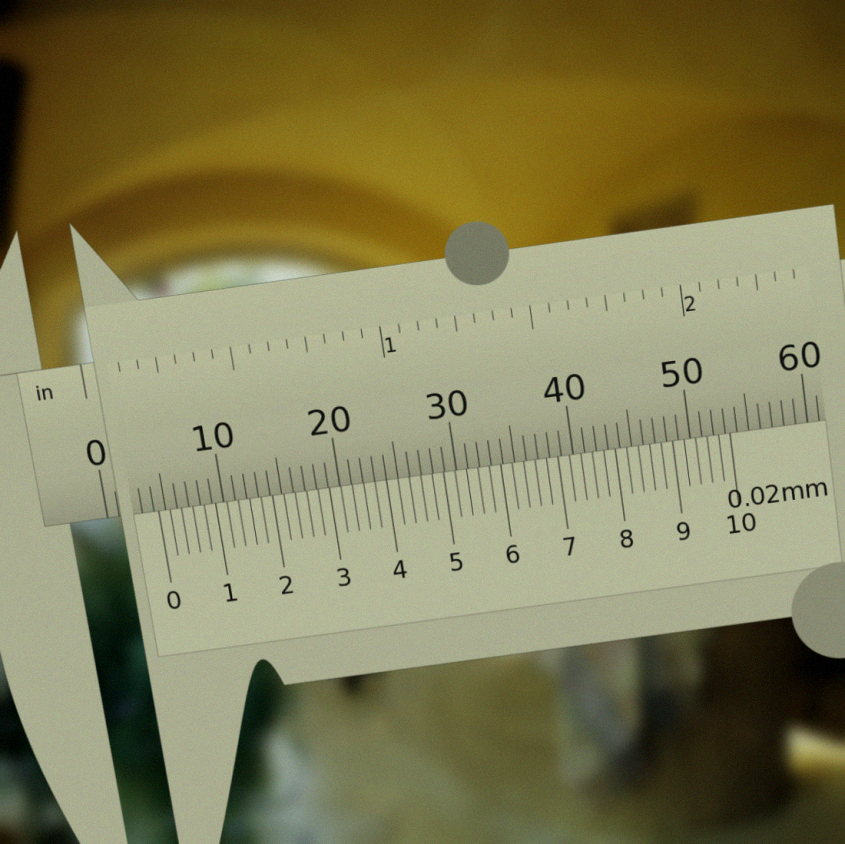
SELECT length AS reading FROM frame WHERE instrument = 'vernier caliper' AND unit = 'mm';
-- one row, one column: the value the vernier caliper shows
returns 4.4 mm
